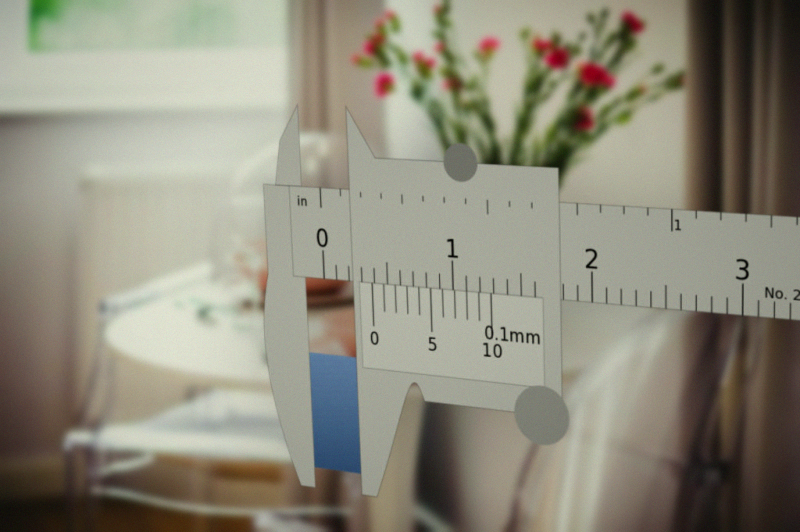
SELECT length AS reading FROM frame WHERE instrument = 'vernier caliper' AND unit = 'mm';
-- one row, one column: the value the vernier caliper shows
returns 3.8 mm
